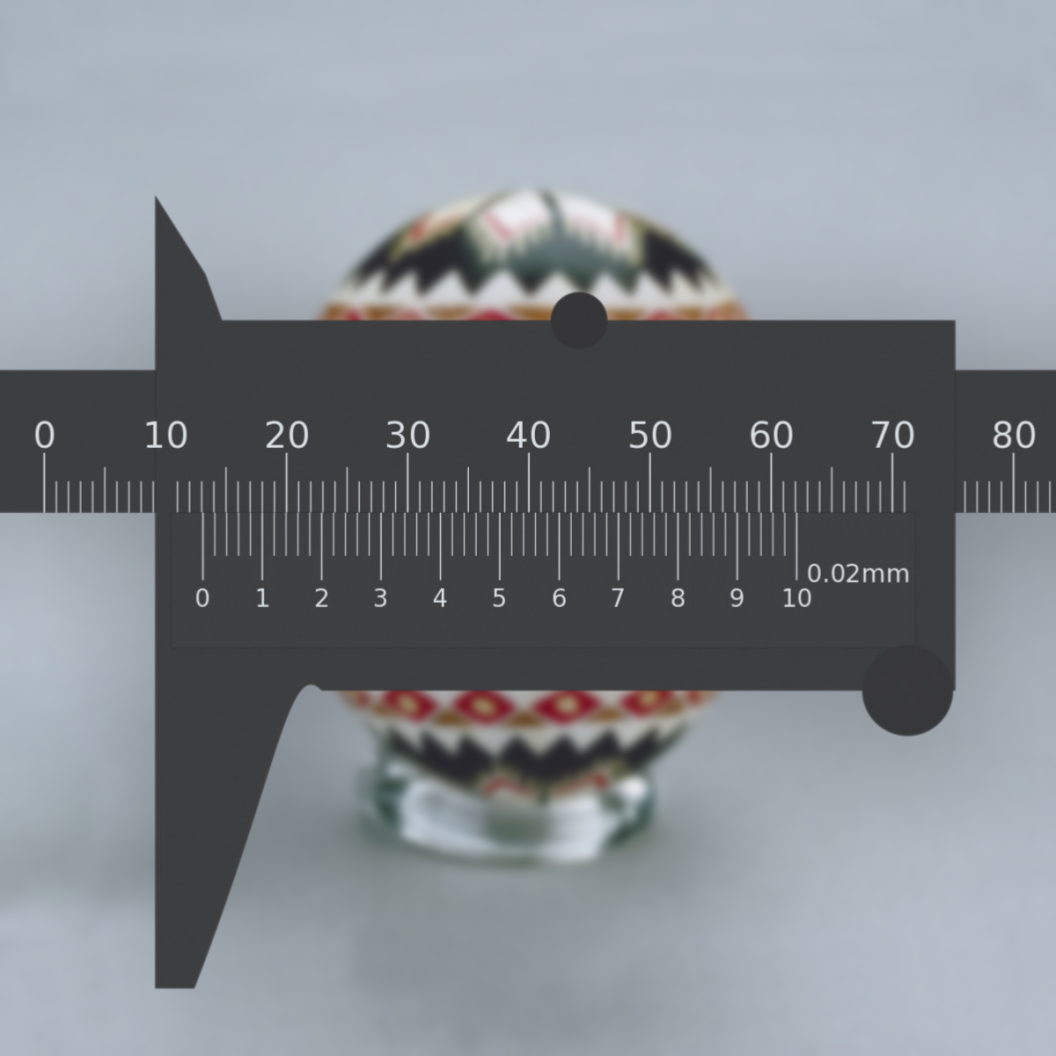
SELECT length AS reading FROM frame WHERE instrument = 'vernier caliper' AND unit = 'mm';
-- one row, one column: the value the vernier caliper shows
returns 13.1 mm
